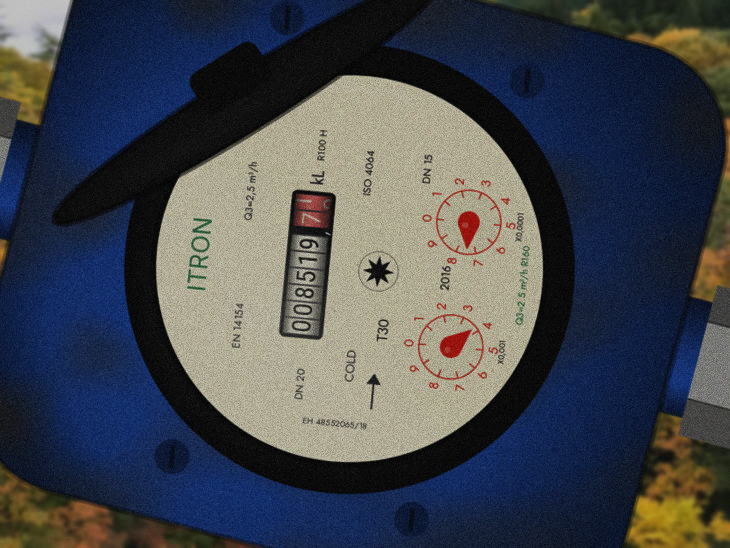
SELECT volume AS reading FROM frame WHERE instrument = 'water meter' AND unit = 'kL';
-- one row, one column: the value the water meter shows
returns 8519.7137 kL
